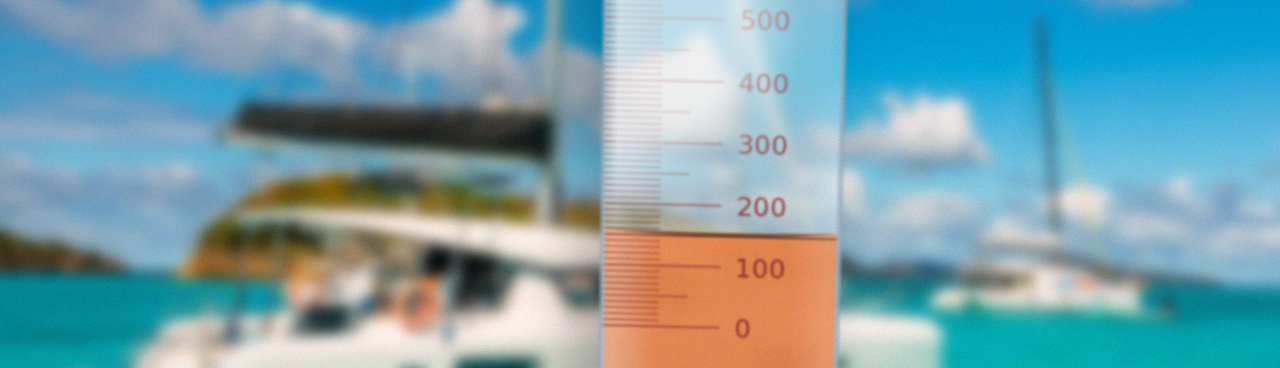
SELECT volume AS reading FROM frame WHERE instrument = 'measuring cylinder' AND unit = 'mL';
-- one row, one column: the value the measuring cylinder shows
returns 150 mL
